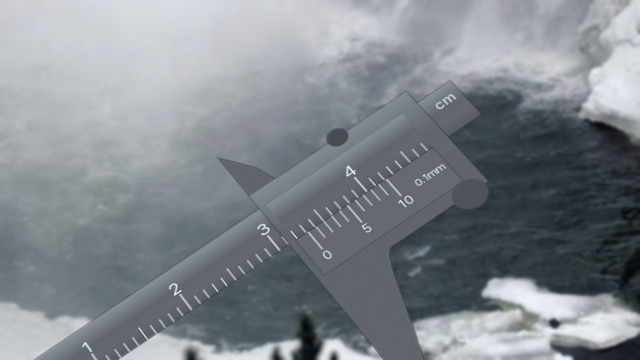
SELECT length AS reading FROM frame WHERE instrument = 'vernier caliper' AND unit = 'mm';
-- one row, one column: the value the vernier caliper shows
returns 33.2 mm
